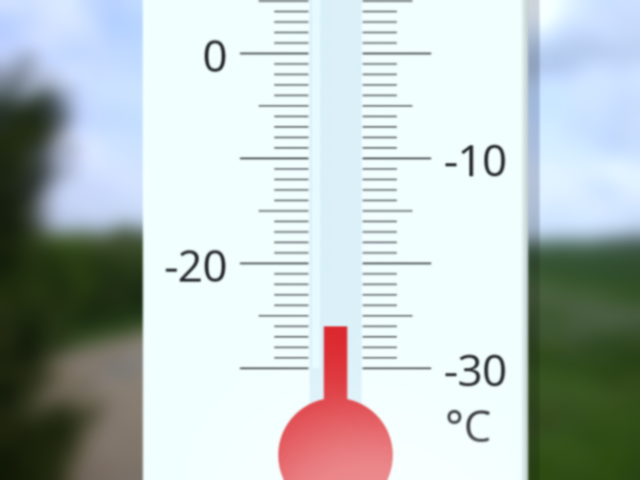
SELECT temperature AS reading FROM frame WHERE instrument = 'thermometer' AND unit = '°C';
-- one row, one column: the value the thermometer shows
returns -26 °C
